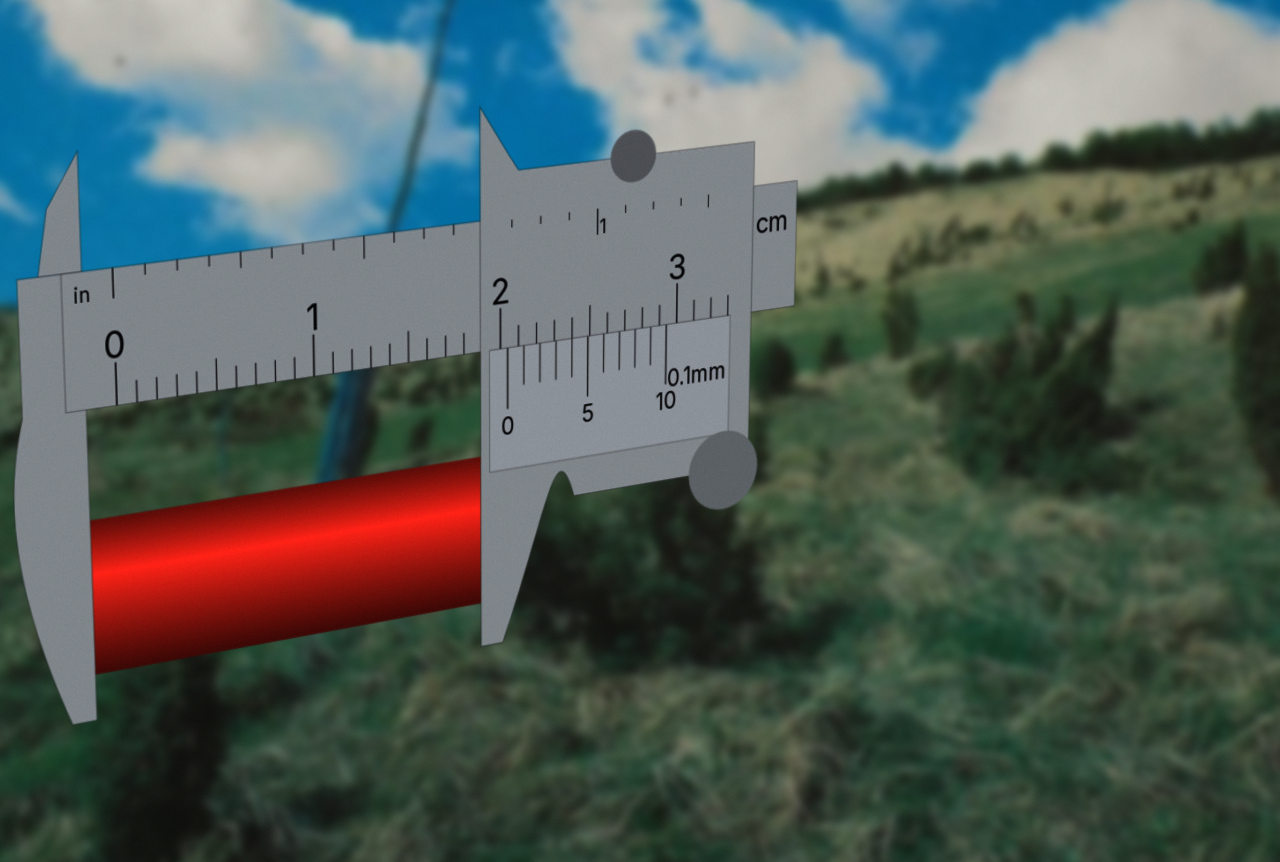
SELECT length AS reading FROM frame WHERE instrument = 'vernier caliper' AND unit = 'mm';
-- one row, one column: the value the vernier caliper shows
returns 20.4 mm
